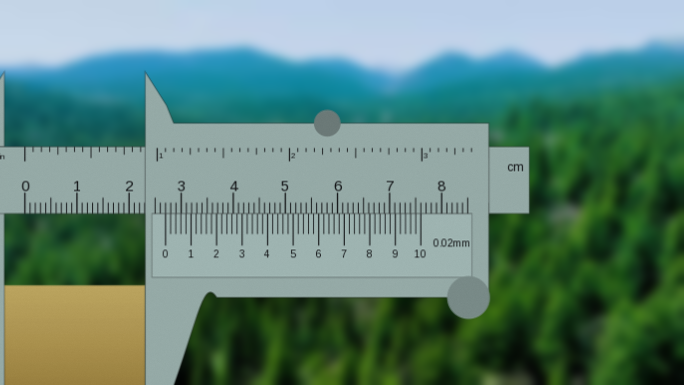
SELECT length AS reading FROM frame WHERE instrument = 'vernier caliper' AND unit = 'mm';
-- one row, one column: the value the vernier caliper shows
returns 27.0 mm
